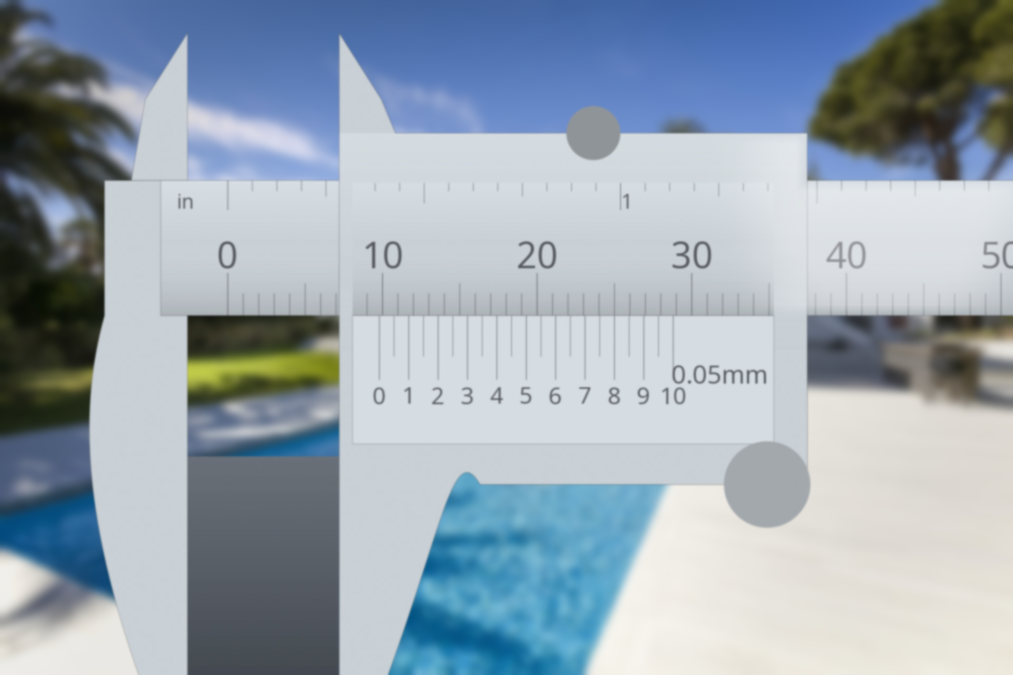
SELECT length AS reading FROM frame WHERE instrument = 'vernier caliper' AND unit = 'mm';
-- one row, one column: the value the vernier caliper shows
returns 9.8 mm
